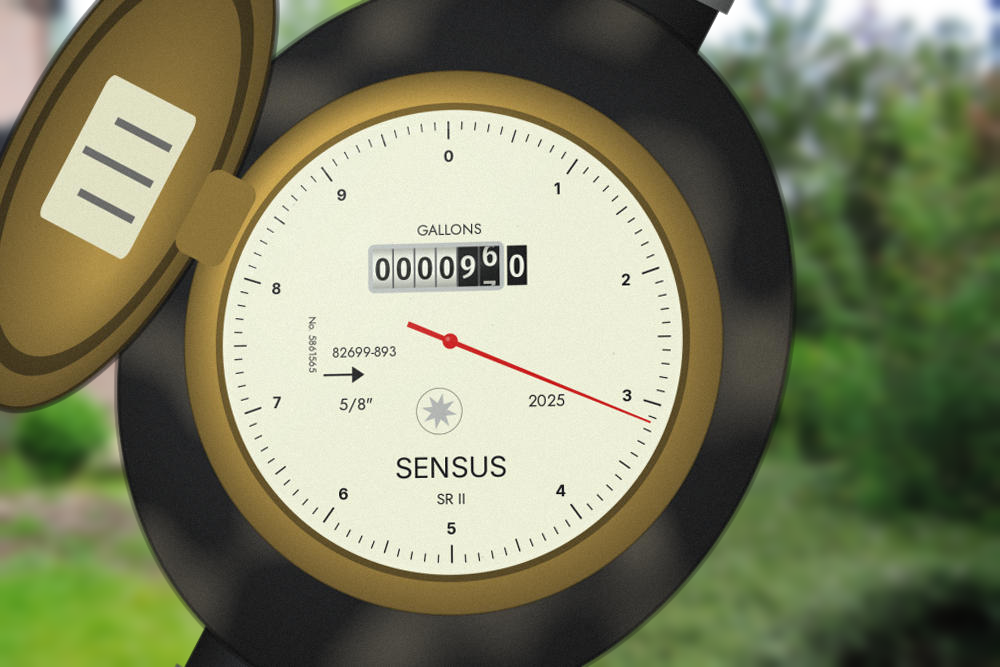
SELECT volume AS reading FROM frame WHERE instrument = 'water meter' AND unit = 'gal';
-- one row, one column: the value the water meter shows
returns 963.1 gal
